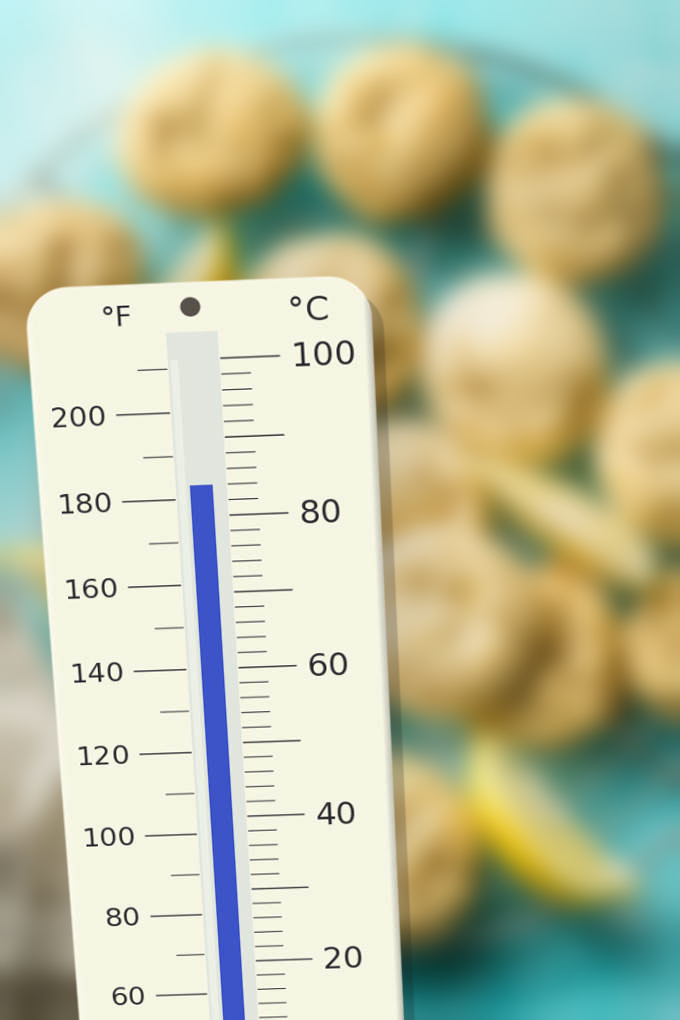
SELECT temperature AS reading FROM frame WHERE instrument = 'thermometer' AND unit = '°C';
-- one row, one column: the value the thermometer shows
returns 84 °C
